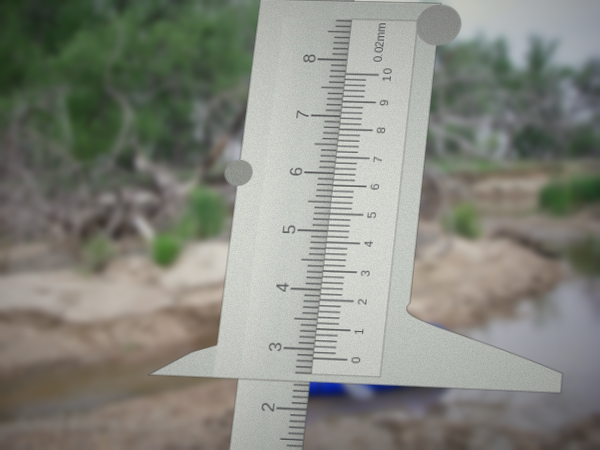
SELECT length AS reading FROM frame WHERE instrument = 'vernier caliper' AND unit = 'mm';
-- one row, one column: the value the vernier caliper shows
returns 28.5 mm
